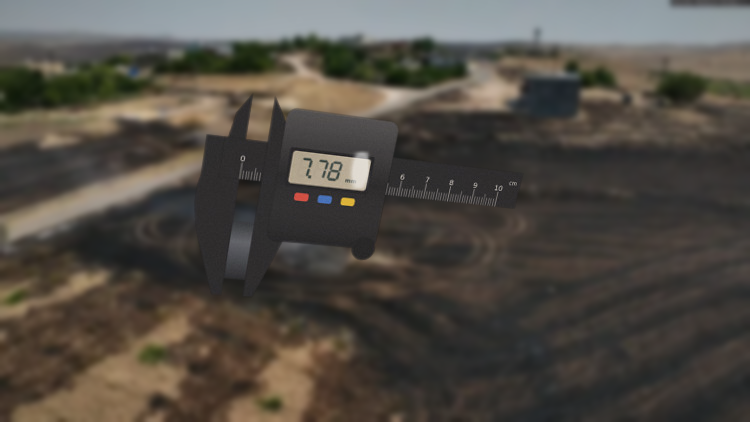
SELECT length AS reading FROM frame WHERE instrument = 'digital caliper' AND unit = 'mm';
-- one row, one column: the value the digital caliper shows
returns 7.78 mm
